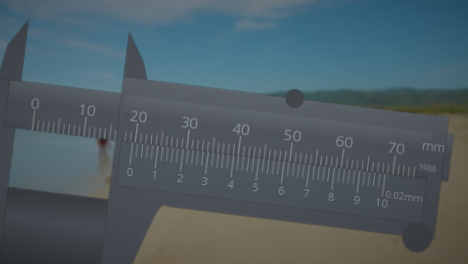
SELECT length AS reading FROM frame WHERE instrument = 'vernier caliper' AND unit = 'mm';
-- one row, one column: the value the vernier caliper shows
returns 19.5 mm
